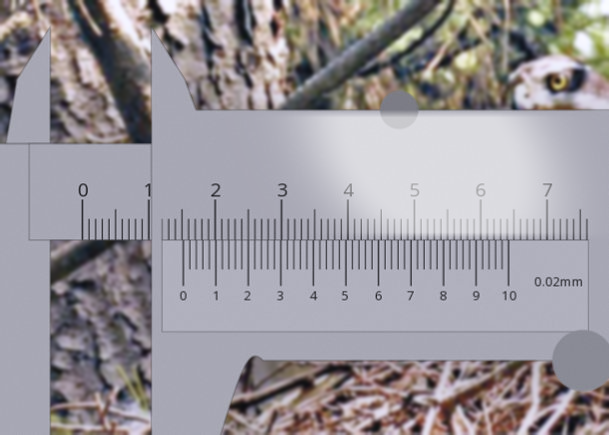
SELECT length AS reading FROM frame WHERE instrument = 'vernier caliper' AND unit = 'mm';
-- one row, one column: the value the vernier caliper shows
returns 15.2 mm
